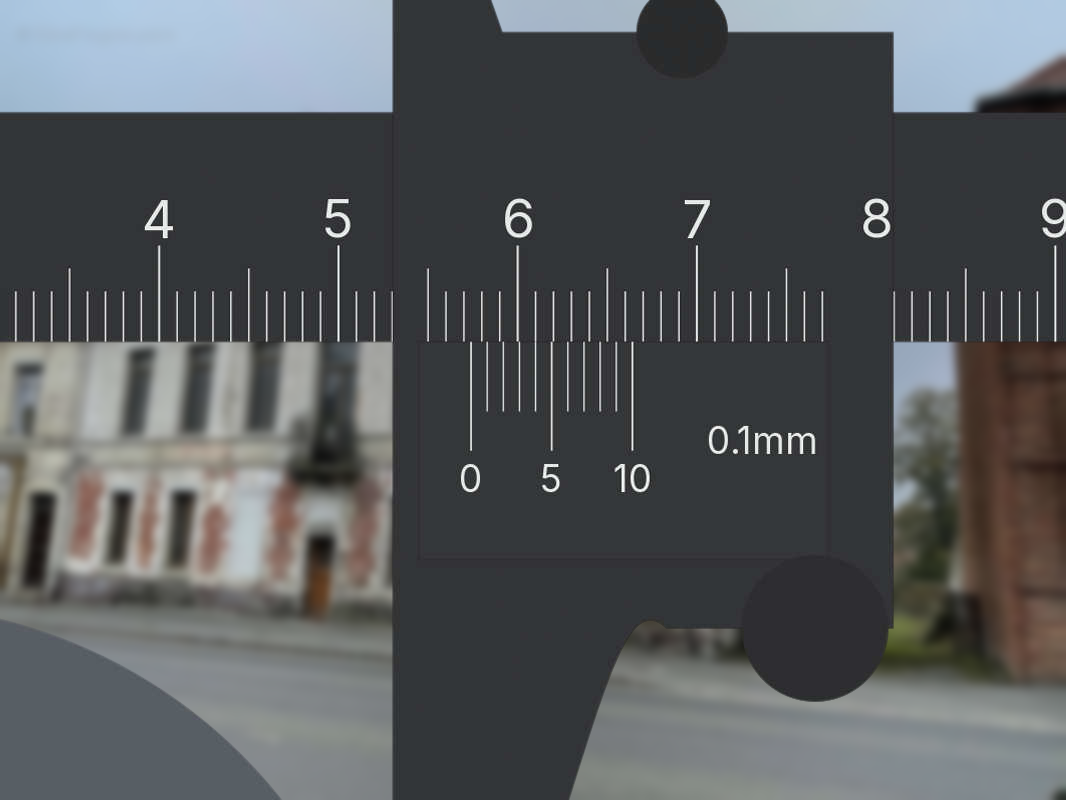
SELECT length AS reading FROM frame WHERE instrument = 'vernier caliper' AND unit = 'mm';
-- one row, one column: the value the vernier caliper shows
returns 57.4 mm
